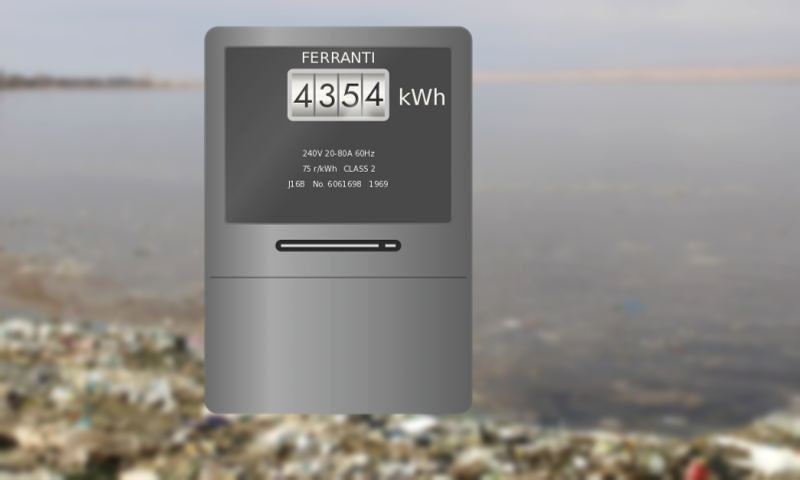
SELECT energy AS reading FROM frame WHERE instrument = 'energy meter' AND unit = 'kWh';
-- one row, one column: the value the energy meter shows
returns 4354 kWh
